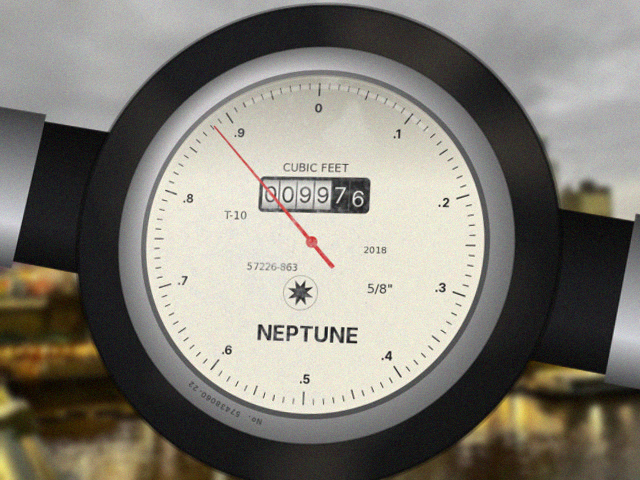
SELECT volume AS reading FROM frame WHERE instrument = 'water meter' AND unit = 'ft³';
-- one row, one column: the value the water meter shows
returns 9975.88 ft³
